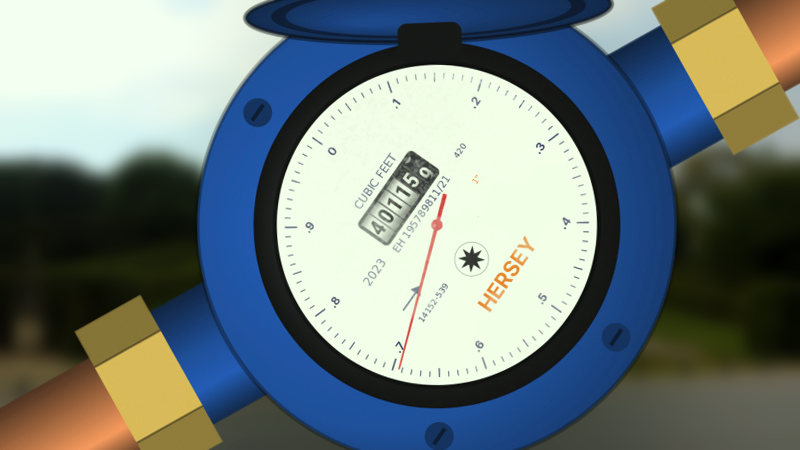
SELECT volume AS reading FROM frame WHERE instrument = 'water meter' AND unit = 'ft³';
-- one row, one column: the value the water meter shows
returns 401158.69 ft³
